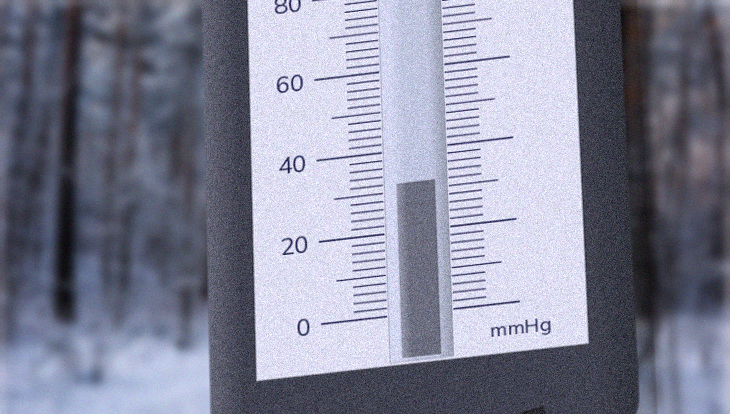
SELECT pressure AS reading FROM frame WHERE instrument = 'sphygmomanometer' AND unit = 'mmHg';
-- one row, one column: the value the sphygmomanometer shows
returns 32 mmHg
